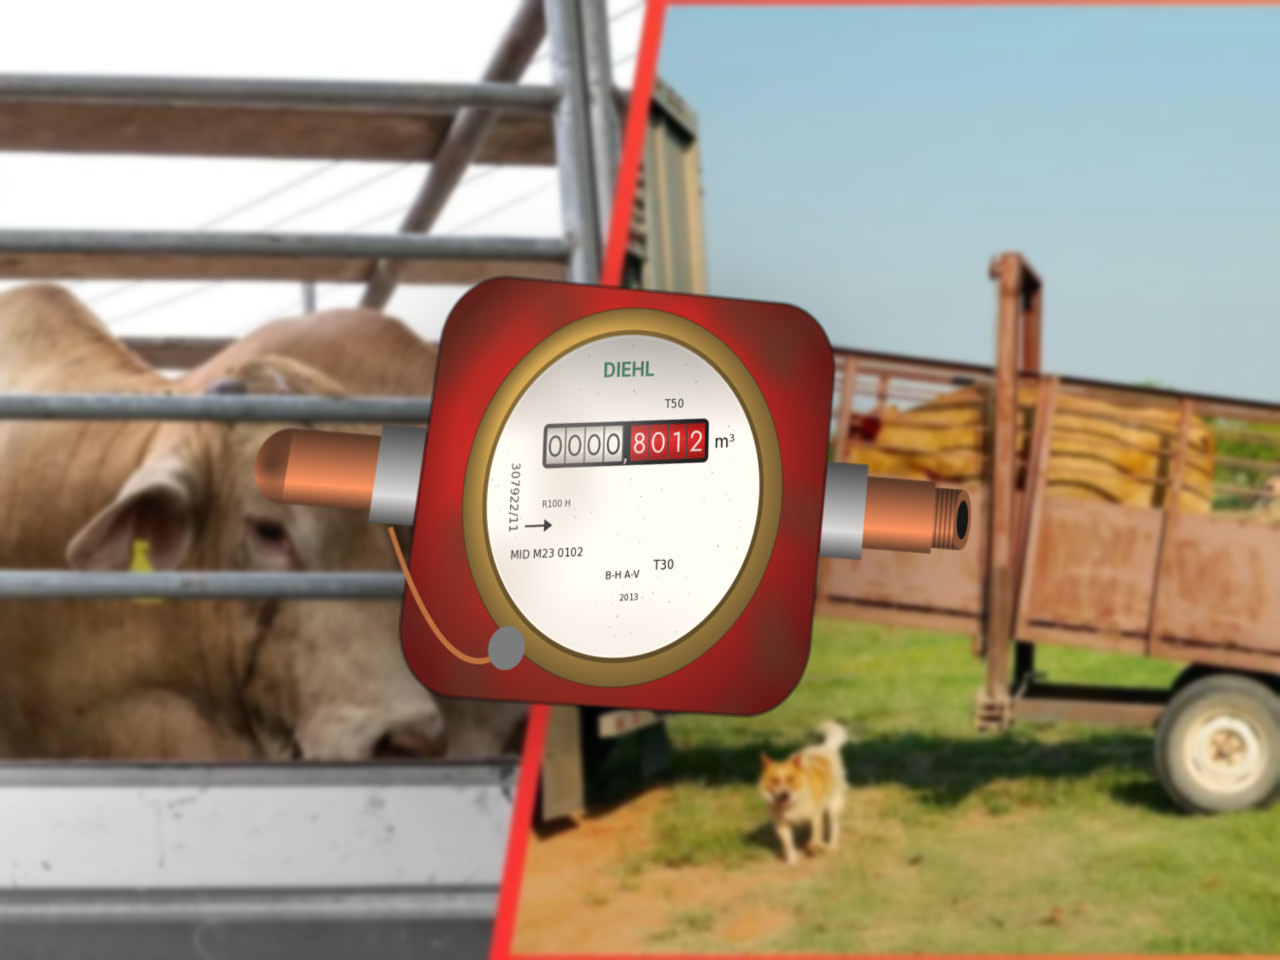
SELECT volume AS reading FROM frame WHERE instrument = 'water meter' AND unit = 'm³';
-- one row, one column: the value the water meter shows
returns 0.8012 m³
